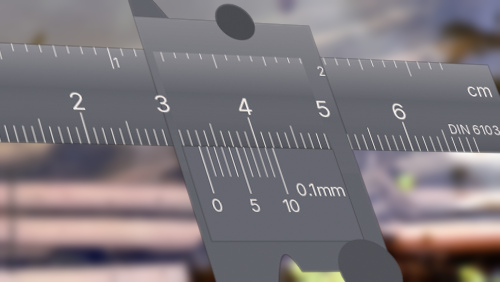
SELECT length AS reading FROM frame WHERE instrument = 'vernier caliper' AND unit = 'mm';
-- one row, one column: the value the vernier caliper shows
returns 32.8 mm
